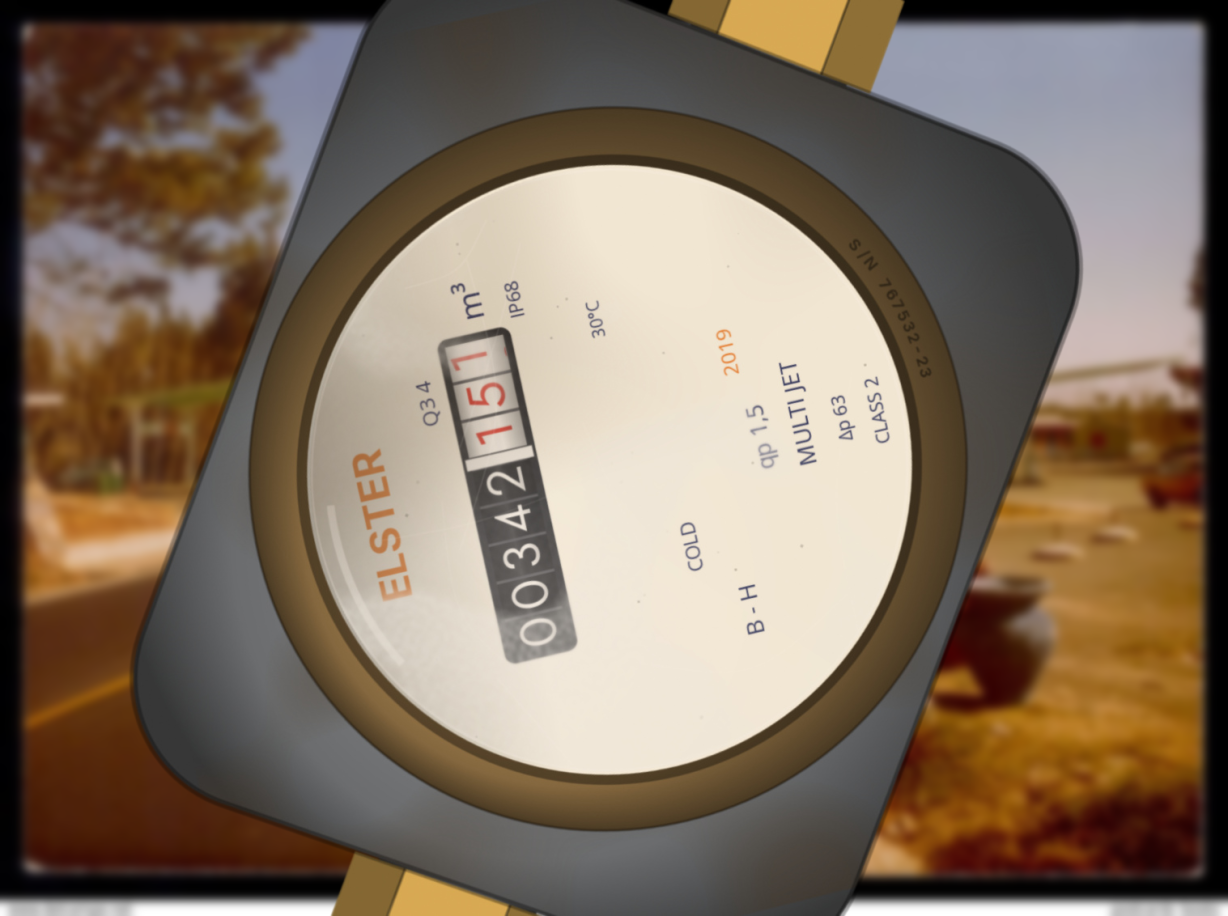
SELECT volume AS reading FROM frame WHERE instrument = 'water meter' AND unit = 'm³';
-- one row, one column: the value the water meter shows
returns 342.151 m³
